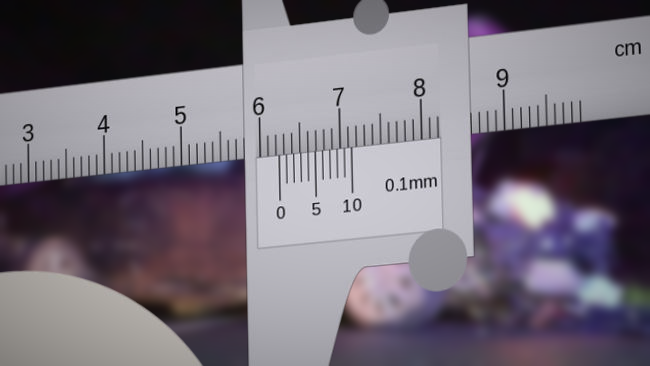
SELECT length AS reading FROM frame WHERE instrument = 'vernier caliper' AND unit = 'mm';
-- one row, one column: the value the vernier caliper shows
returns 62.4 mm
